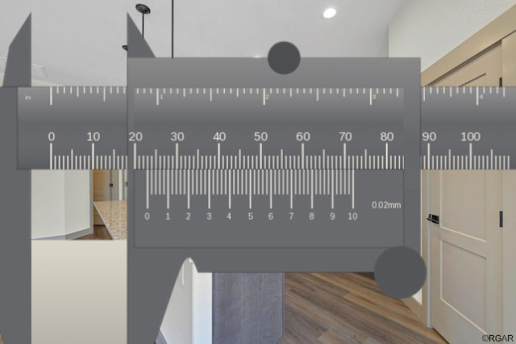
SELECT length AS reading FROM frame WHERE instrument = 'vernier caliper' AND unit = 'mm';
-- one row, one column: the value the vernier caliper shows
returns 23.0 mm
